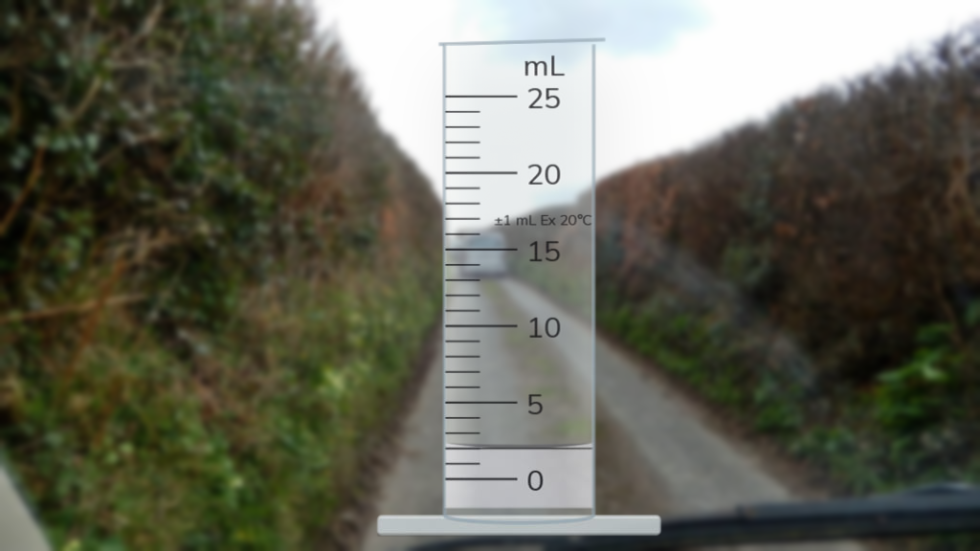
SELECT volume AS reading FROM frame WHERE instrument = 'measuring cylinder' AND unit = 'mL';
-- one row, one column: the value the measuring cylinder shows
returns 2 mL
